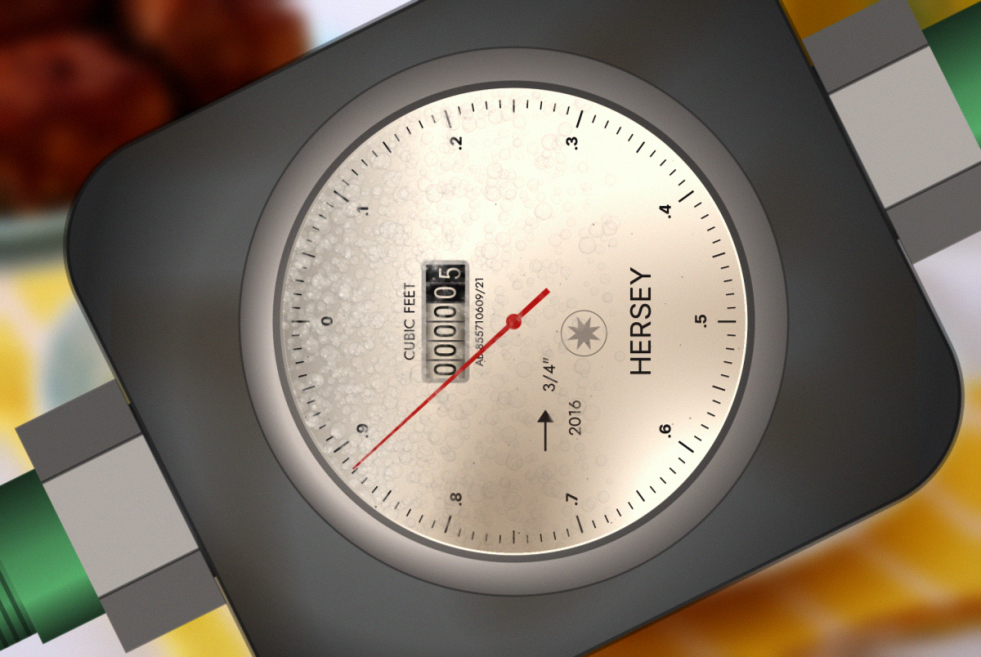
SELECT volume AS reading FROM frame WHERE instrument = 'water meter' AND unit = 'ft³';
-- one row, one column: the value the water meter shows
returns 4.88 ft³
